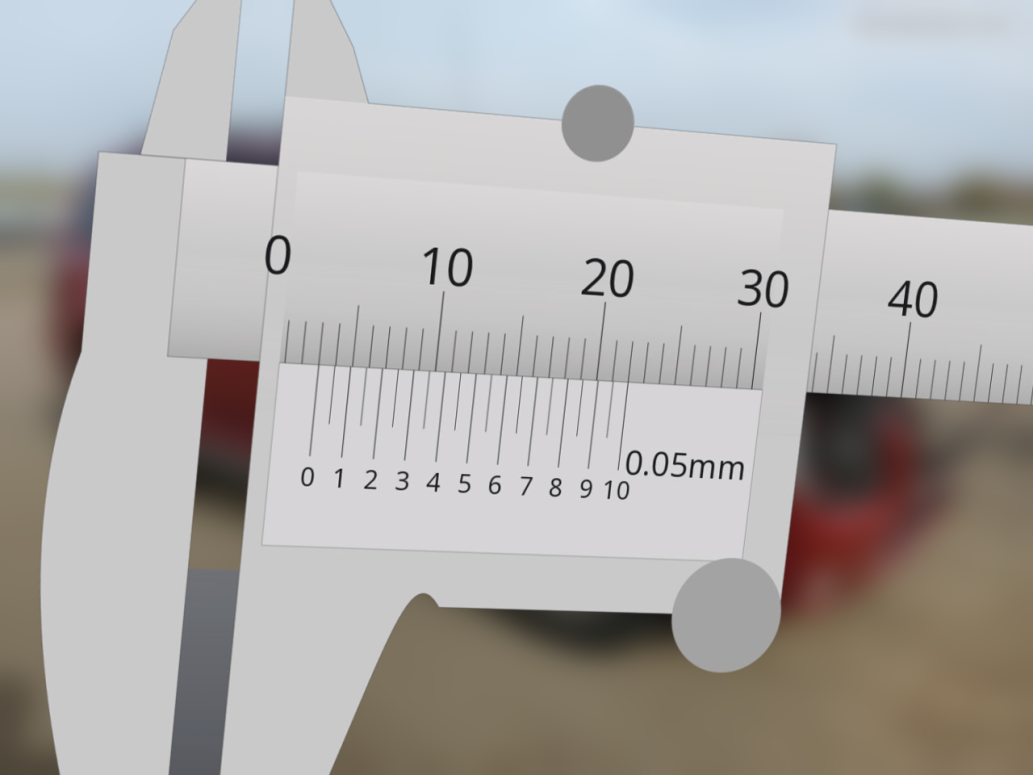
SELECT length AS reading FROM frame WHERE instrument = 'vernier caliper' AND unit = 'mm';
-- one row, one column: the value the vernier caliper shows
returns 3.0 mm
